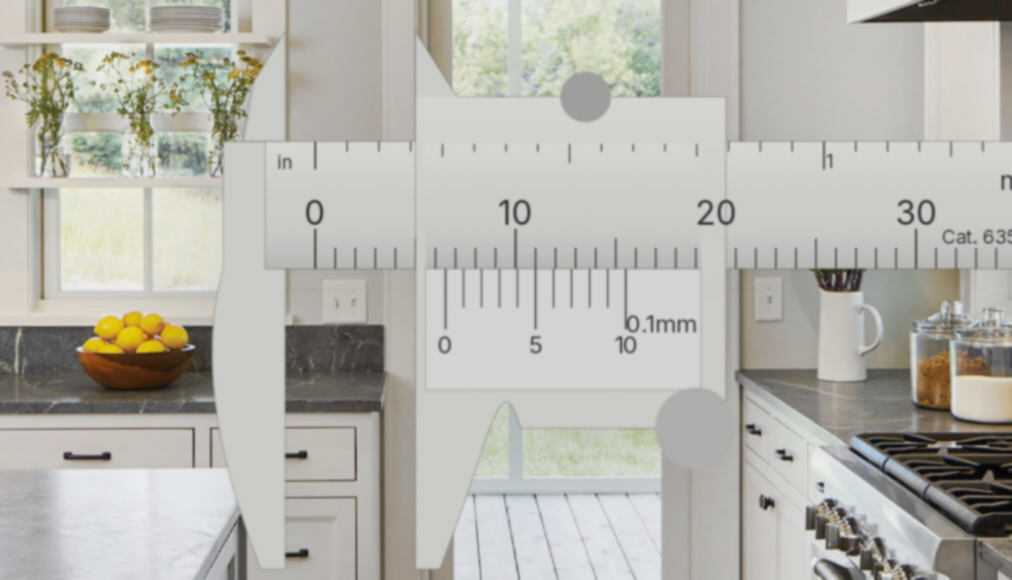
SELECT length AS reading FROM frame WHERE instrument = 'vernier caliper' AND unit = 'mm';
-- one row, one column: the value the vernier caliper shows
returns 6.5 mm
